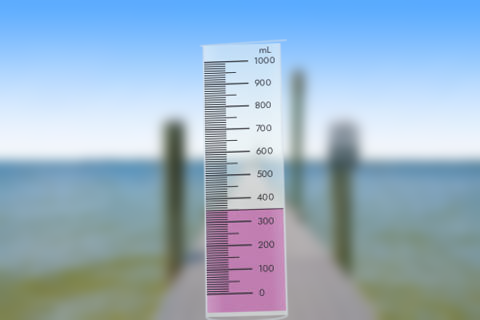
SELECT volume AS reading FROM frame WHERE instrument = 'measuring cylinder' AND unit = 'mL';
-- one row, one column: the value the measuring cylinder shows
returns 350 mL
